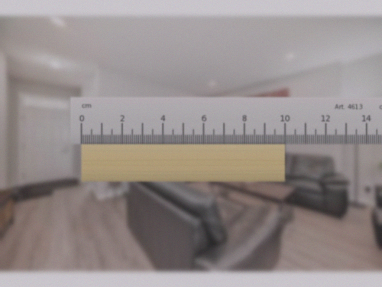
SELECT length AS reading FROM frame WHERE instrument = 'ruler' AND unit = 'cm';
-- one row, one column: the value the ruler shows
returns 10 cm
